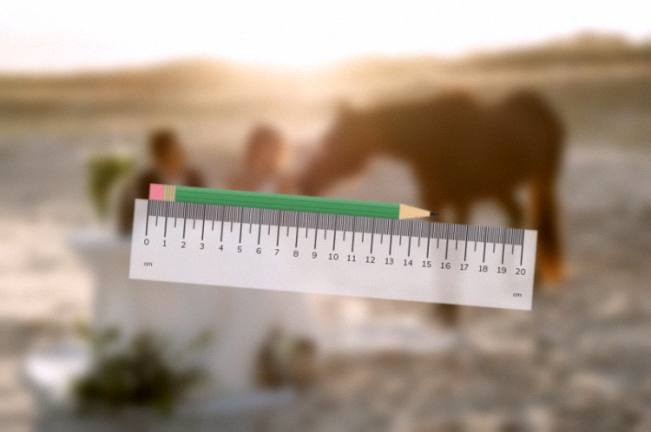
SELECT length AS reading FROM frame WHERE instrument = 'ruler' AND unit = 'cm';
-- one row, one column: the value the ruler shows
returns 15.5 cm
